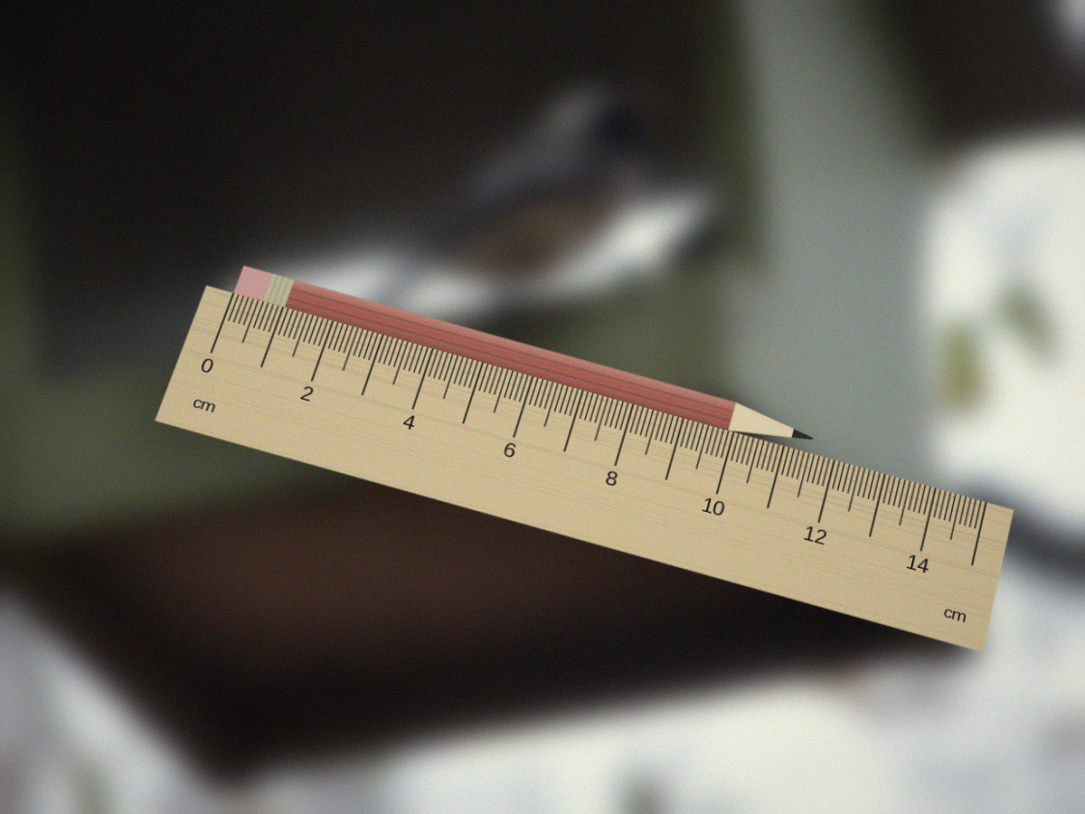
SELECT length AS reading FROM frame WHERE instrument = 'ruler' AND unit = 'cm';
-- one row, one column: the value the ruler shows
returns 11.5 cm
